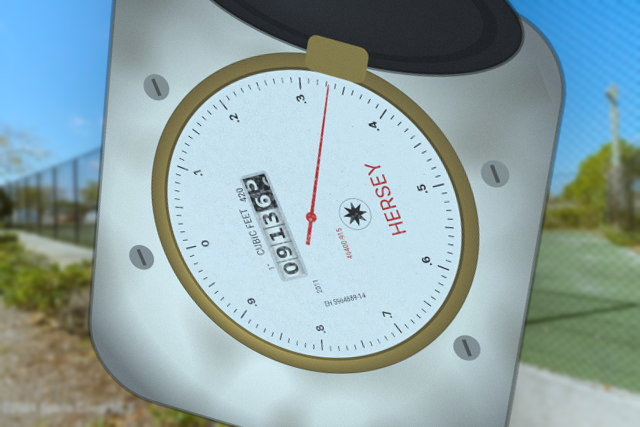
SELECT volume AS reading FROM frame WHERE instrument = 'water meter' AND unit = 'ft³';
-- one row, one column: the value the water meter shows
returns 91365.33 ft³
